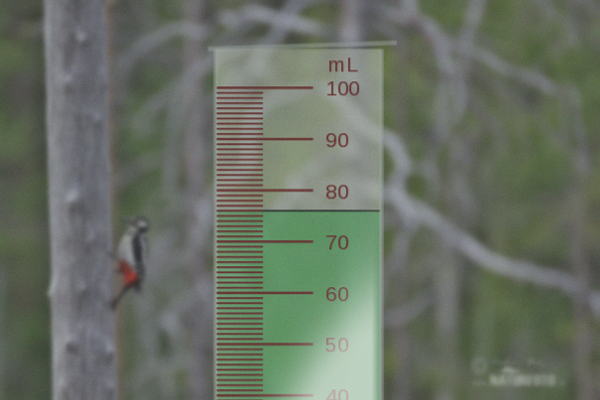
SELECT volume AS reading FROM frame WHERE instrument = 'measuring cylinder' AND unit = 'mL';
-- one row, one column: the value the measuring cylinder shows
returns 76 mL
